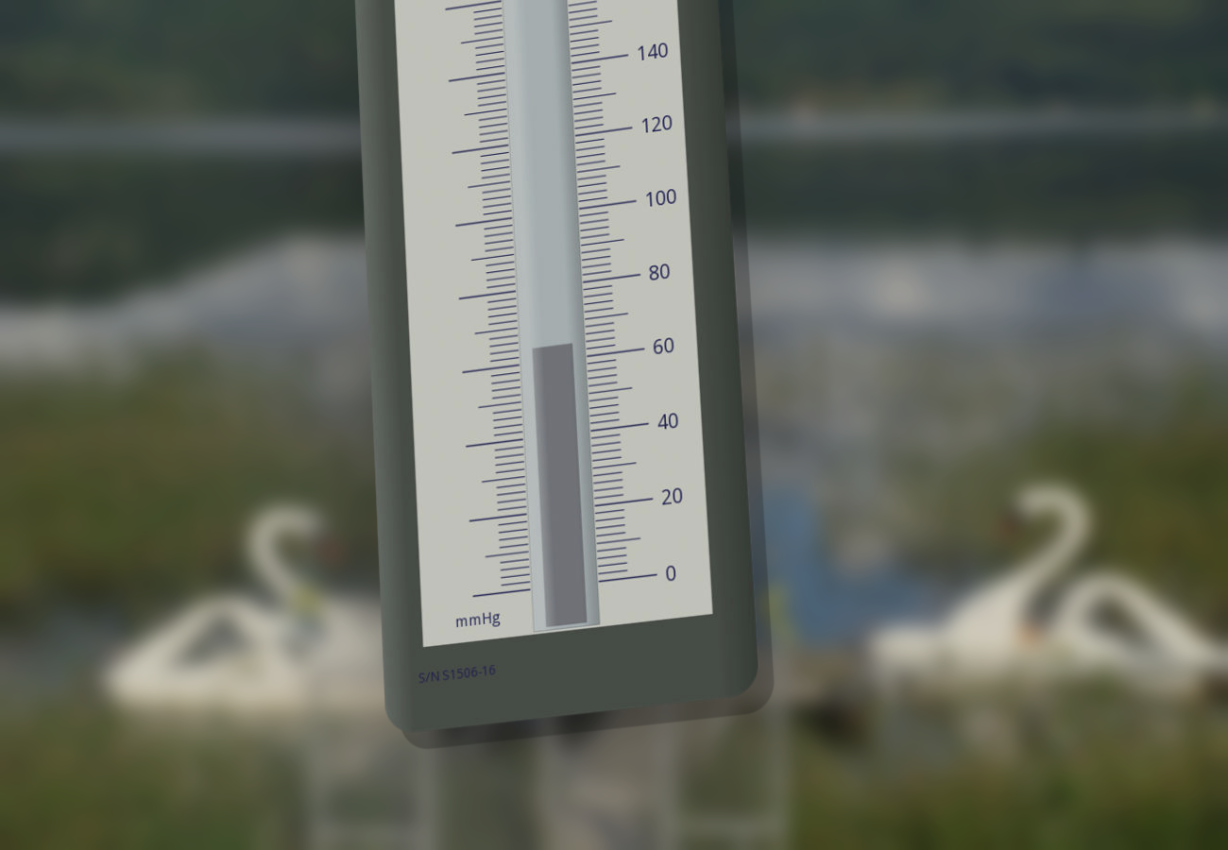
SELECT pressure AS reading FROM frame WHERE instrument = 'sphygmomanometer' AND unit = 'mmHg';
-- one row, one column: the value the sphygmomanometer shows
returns 64 mmHg
